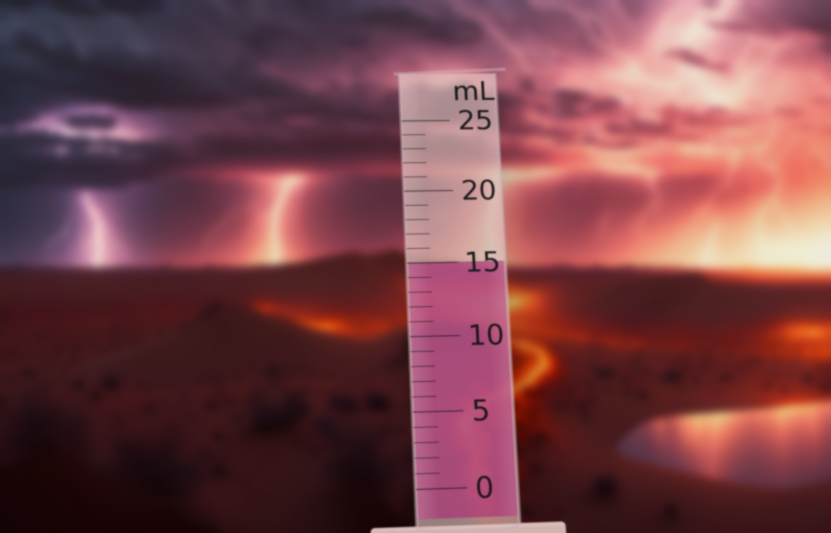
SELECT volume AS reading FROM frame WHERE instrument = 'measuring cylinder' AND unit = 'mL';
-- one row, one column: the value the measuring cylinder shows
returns 15 mL
